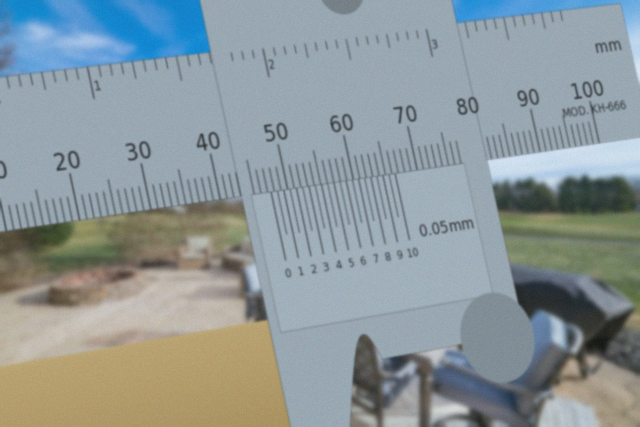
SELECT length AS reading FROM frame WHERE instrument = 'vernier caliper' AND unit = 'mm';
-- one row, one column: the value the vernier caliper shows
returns 47.5 mm
